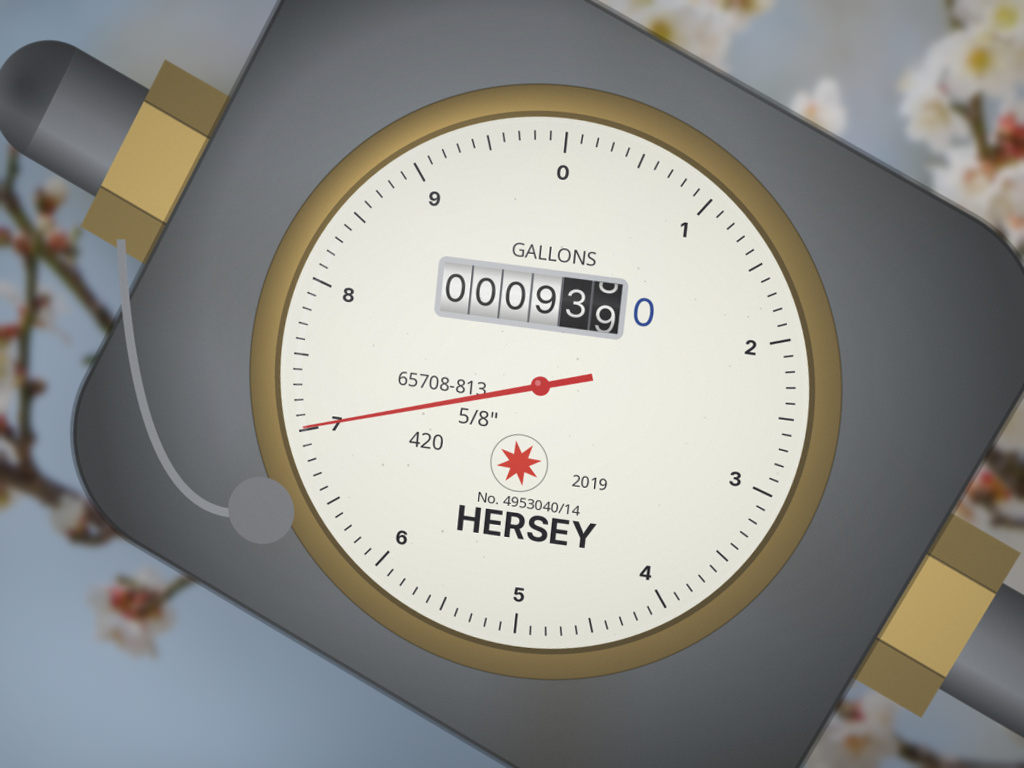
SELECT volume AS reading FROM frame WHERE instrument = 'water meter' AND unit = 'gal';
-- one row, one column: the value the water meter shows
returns 9387.0 gal
